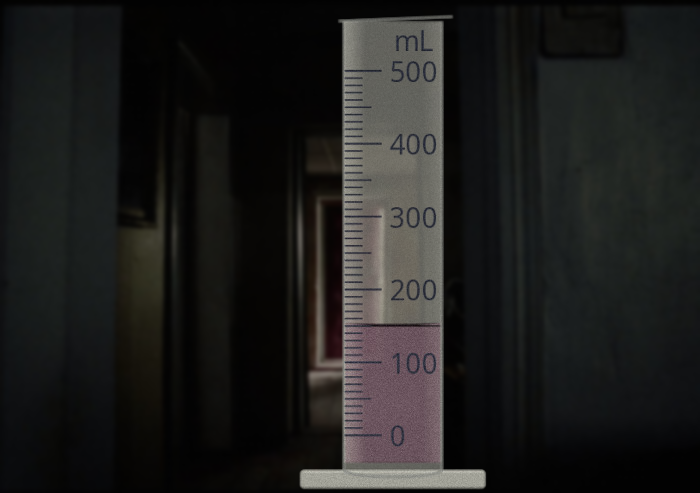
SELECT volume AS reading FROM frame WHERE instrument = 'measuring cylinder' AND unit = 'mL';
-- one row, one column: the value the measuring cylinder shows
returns 150 mL
